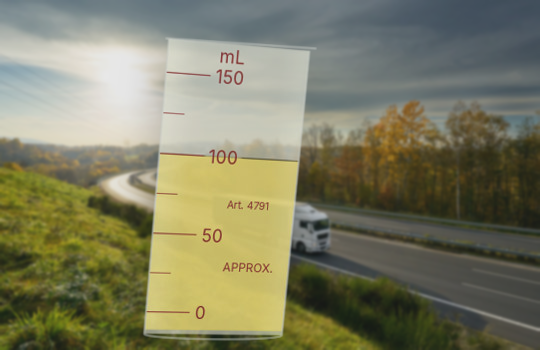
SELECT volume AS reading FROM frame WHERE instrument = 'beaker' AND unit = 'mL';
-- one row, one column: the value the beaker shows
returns 100 mL
